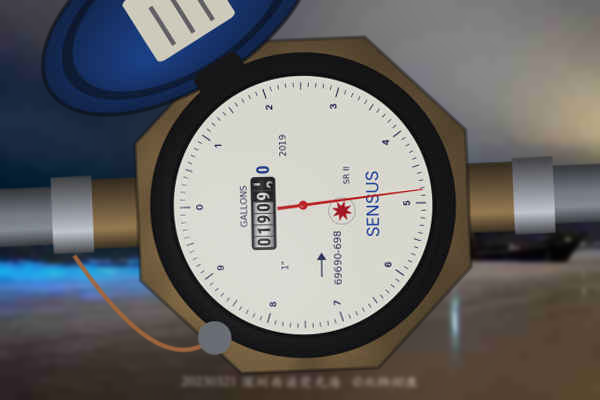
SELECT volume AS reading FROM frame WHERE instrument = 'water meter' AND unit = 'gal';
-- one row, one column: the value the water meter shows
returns 190914.8 gal
